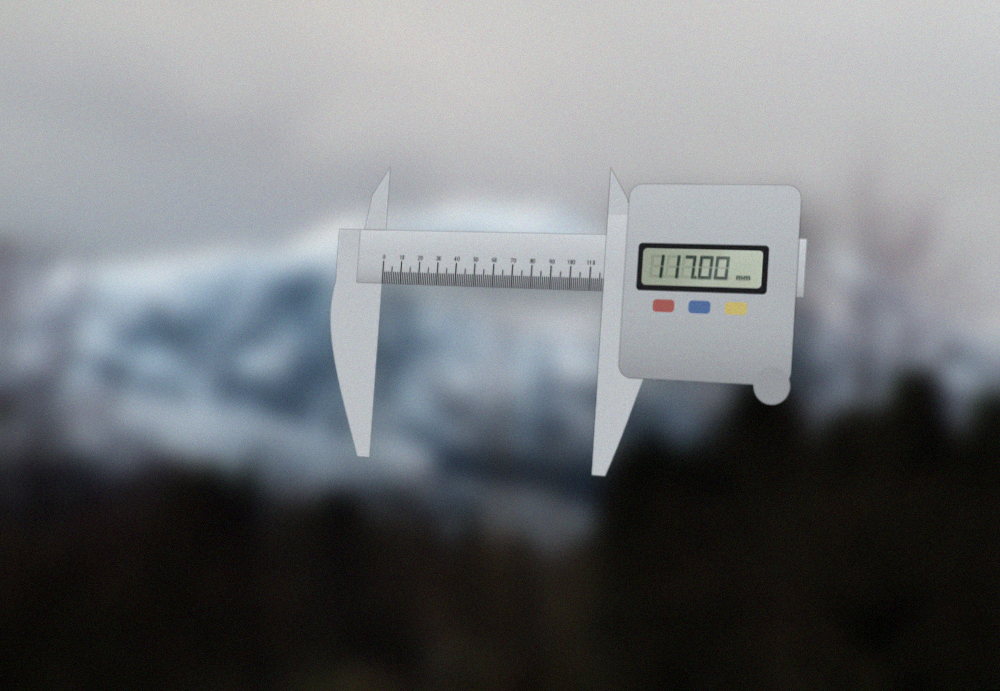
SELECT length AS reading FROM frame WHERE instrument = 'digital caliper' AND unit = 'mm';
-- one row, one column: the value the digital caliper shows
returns 117.00 mm
